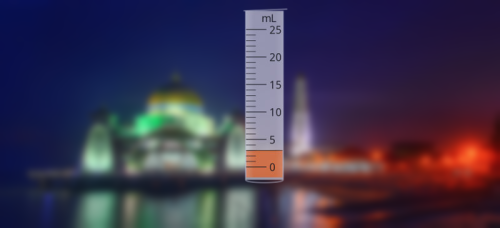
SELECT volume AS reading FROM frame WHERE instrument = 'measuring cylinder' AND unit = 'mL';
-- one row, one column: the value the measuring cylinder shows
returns 3 mL
